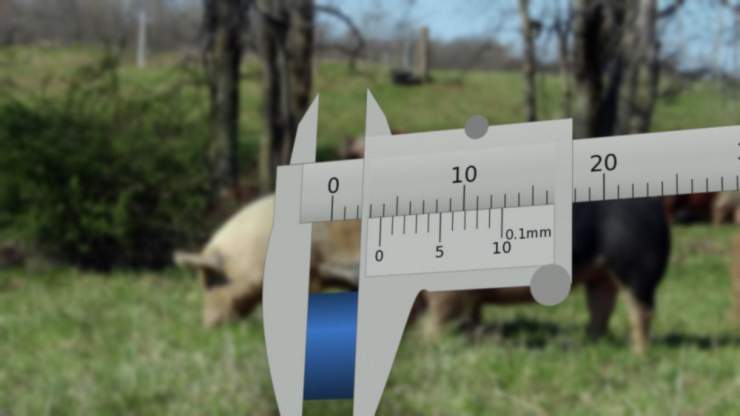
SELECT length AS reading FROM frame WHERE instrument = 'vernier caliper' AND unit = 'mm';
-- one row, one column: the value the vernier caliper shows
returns 3.8 mm
